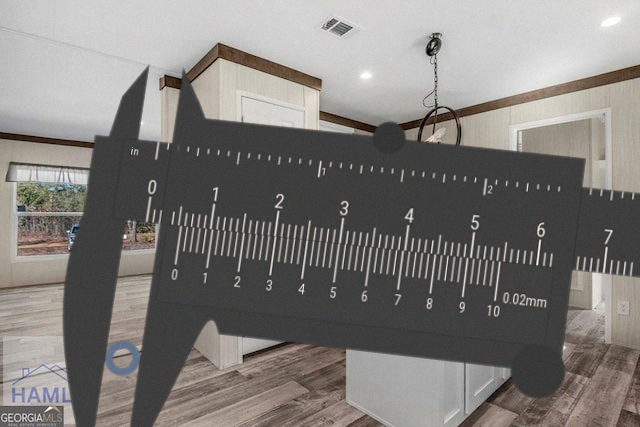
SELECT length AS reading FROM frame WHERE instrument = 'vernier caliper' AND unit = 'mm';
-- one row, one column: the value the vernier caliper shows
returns 5.4 mm
